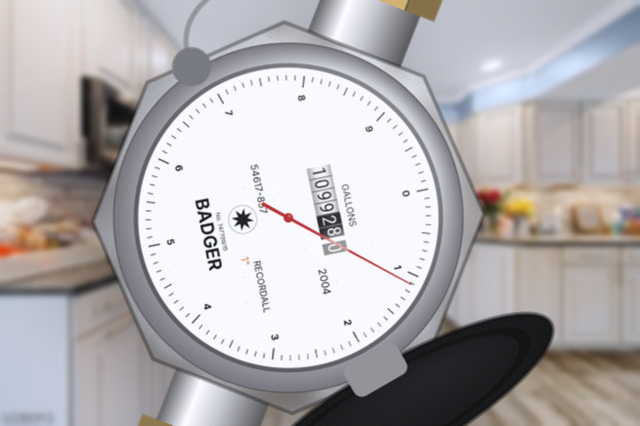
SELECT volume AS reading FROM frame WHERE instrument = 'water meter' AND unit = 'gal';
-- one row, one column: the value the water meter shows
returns 1099281.1 gal
